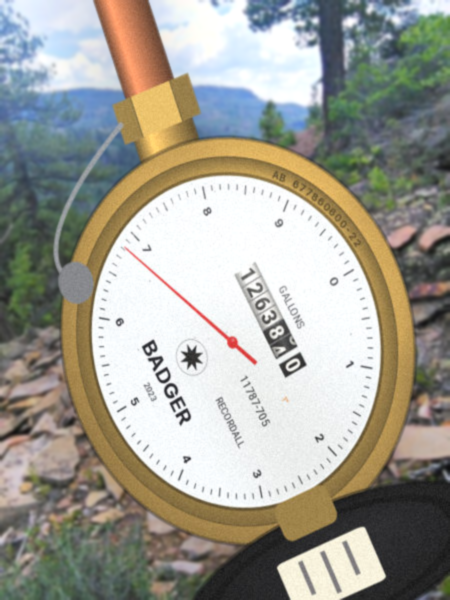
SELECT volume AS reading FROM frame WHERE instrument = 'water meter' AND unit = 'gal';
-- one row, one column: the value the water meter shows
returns 1263836.8 gal
